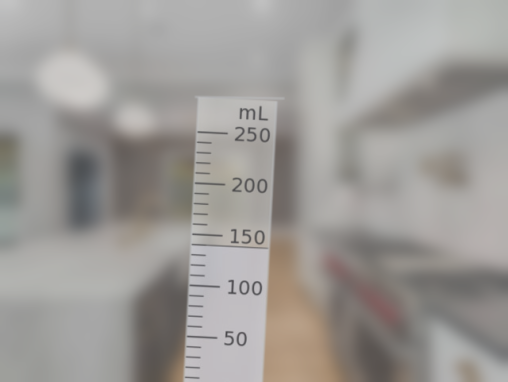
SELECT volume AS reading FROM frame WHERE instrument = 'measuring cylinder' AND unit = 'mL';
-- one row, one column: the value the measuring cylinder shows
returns 140 mL
